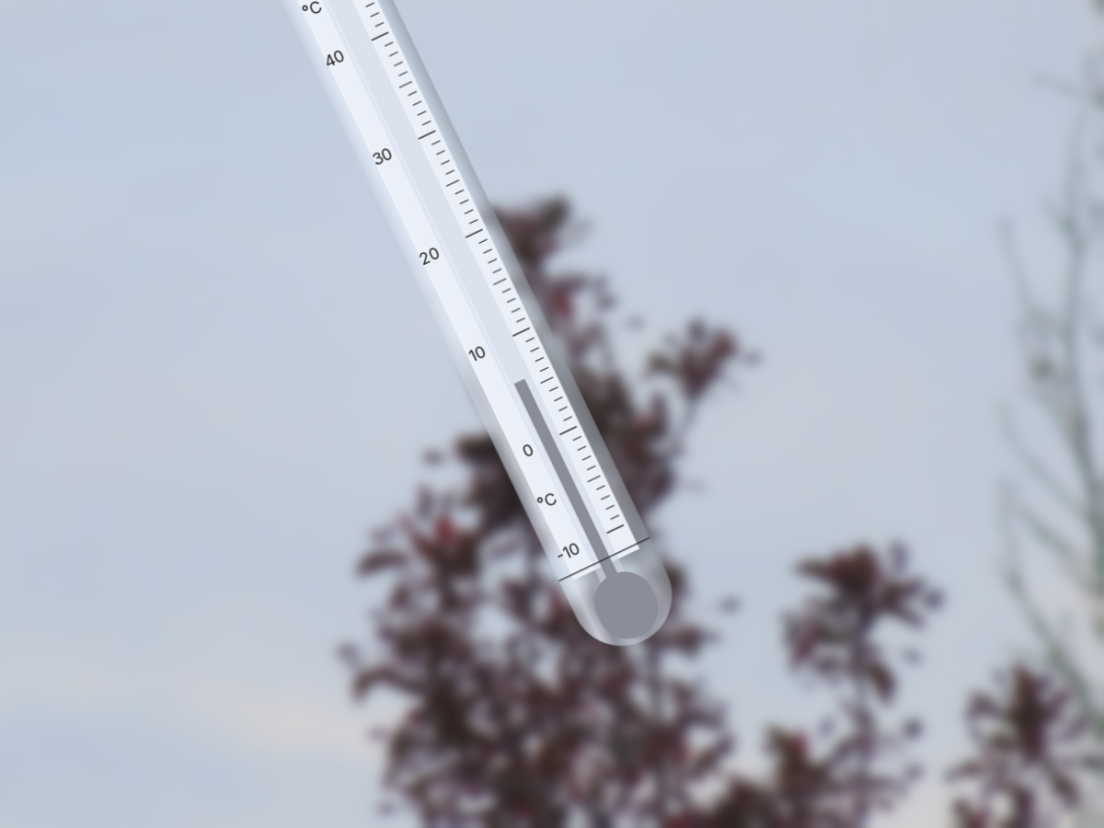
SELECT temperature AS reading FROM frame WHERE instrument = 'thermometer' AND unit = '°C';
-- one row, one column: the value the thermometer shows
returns 6 °C
